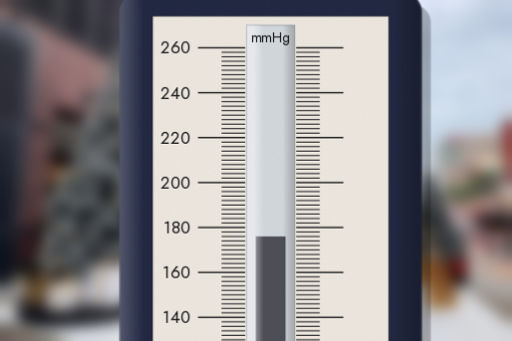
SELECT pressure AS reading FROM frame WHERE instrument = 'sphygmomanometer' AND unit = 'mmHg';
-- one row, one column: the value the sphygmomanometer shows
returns 176 mmHg
